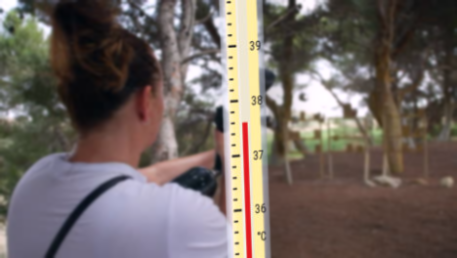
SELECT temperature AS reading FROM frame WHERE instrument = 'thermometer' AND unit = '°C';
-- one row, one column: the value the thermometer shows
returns 37.6 °C
